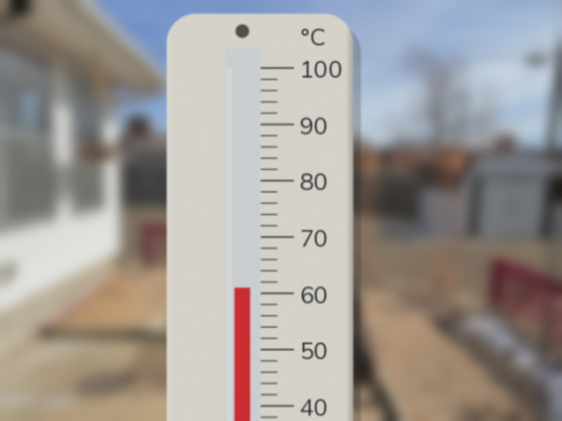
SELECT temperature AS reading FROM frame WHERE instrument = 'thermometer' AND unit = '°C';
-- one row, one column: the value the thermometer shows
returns 61 °C
